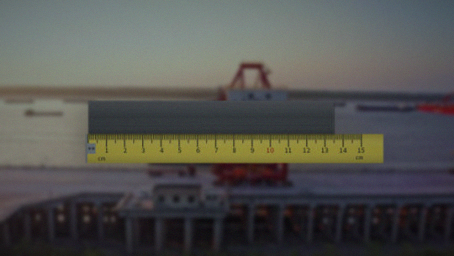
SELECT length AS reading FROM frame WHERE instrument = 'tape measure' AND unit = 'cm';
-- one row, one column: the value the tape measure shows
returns 13.5 cm
